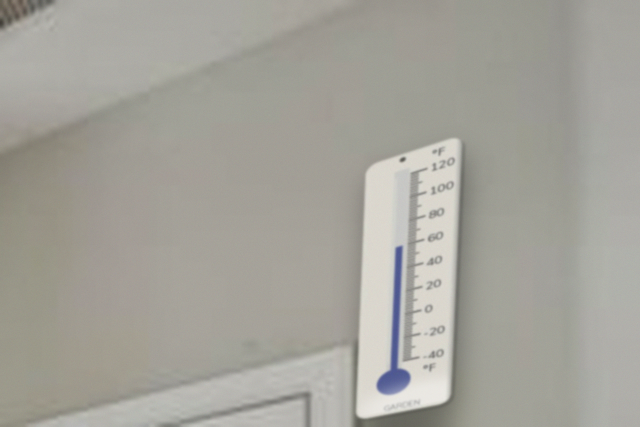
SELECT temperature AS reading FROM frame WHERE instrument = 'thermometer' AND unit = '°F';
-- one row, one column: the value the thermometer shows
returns 60 °F
